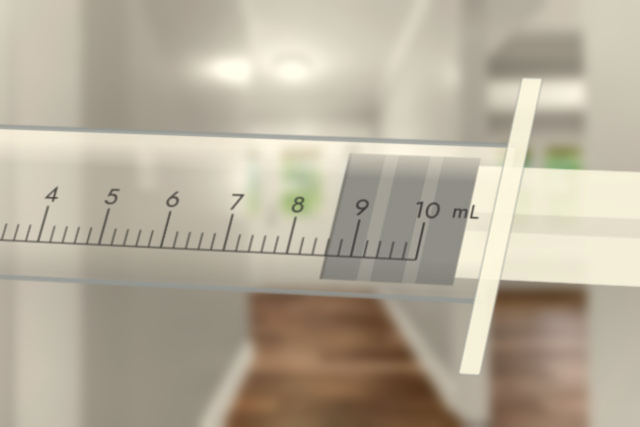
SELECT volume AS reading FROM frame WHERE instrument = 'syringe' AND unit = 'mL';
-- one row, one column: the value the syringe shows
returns 8.6 mL
